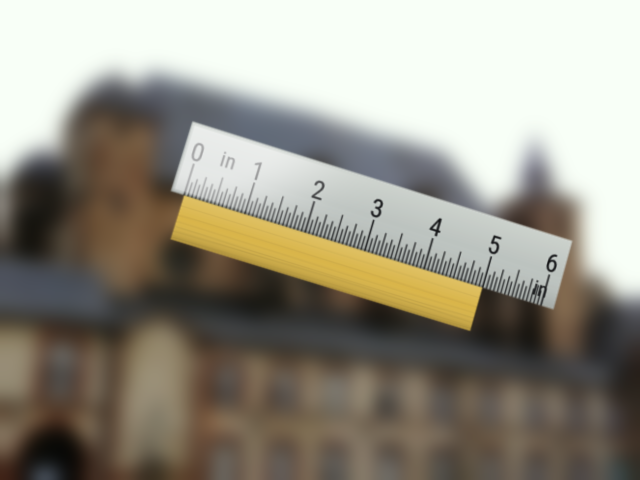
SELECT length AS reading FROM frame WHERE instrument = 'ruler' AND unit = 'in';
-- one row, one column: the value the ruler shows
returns 5 in
